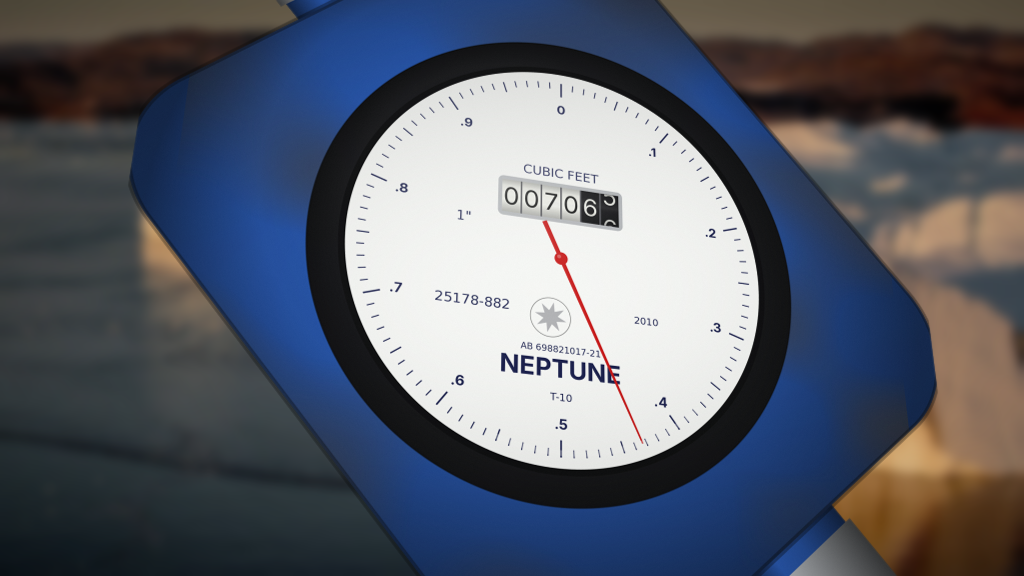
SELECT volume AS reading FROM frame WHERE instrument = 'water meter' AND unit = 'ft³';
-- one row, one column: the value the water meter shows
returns 7065.43 ft³
